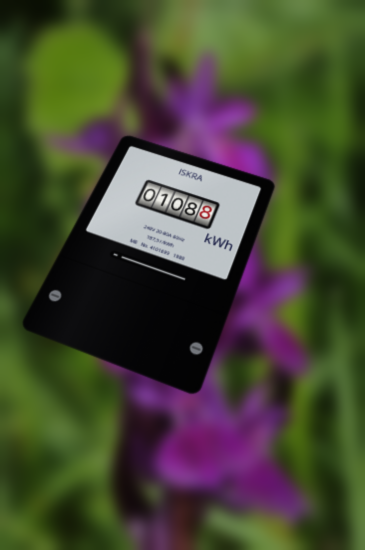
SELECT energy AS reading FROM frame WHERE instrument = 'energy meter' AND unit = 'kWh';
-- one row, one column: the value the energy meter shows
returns 108.8 kWh
